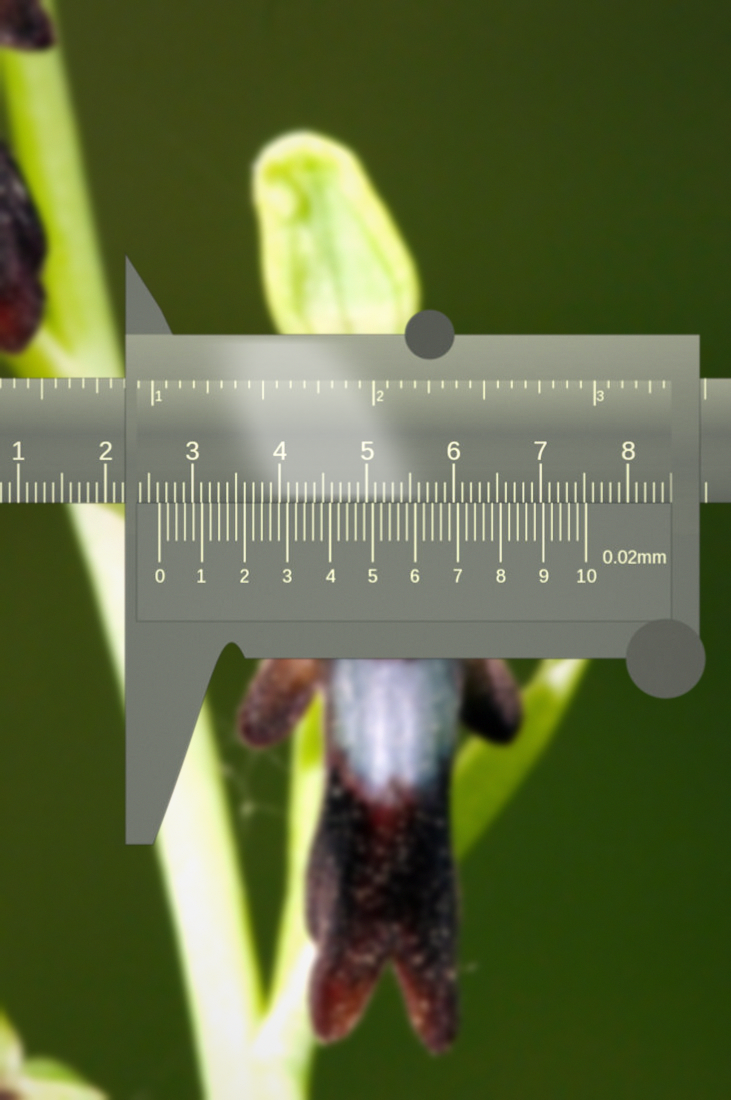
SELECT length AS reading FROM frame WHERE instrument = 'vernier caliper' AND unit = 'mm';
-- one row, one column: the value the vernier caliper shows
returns 26.2 mm
